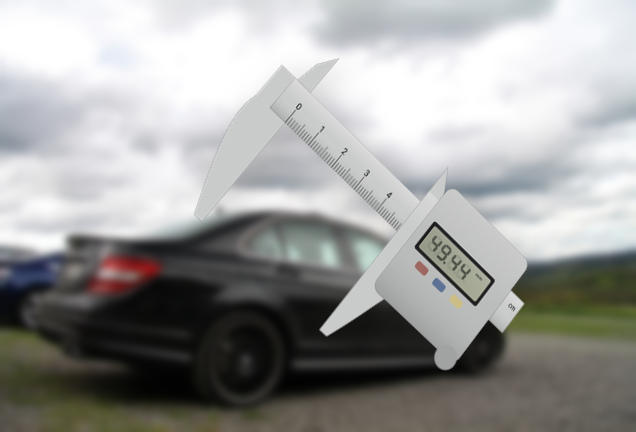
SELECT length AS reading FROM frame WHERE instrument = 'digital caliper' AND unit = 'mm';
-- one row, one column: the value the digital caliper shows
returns 49.44 mm
